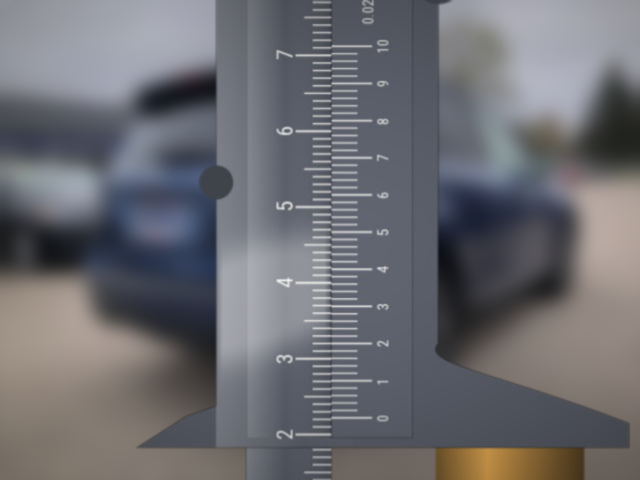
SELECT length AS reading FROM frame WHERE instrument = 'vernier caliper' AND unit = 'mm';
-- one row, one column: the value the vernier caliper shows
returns 22.2 mm
